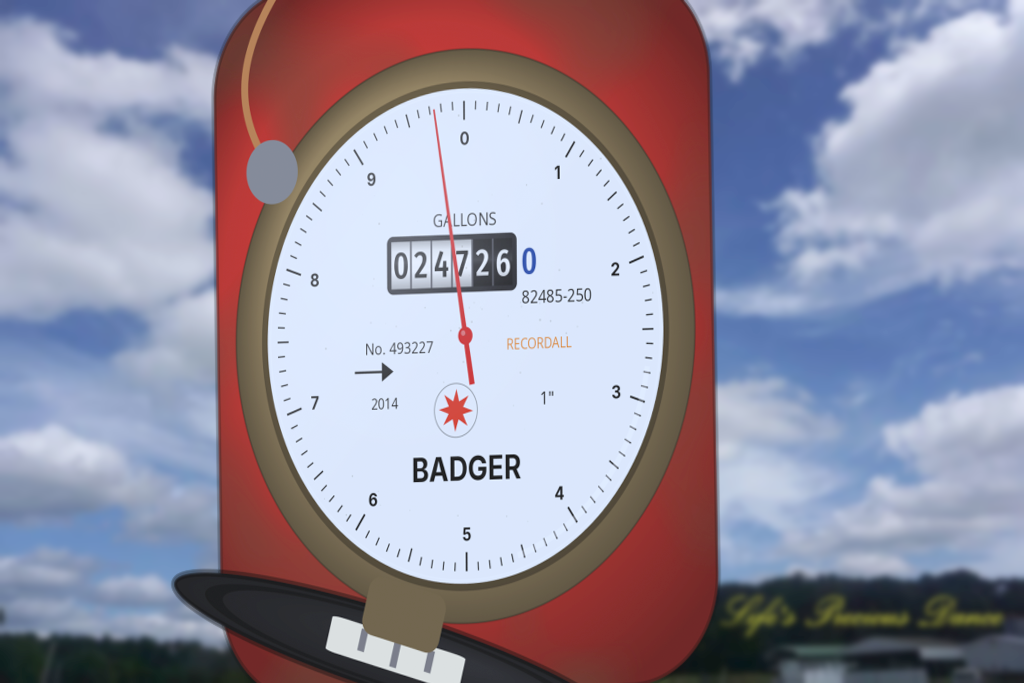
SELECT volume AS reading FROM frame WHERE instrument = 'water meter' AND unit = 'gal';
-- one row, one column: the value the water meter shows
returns 247259.7 gal
